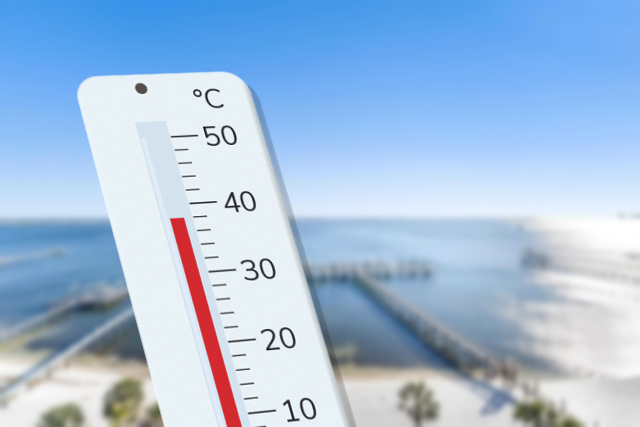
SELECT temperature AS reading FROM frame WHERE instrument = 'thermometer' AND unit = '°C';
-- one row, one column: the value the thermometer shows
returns 38 °C
